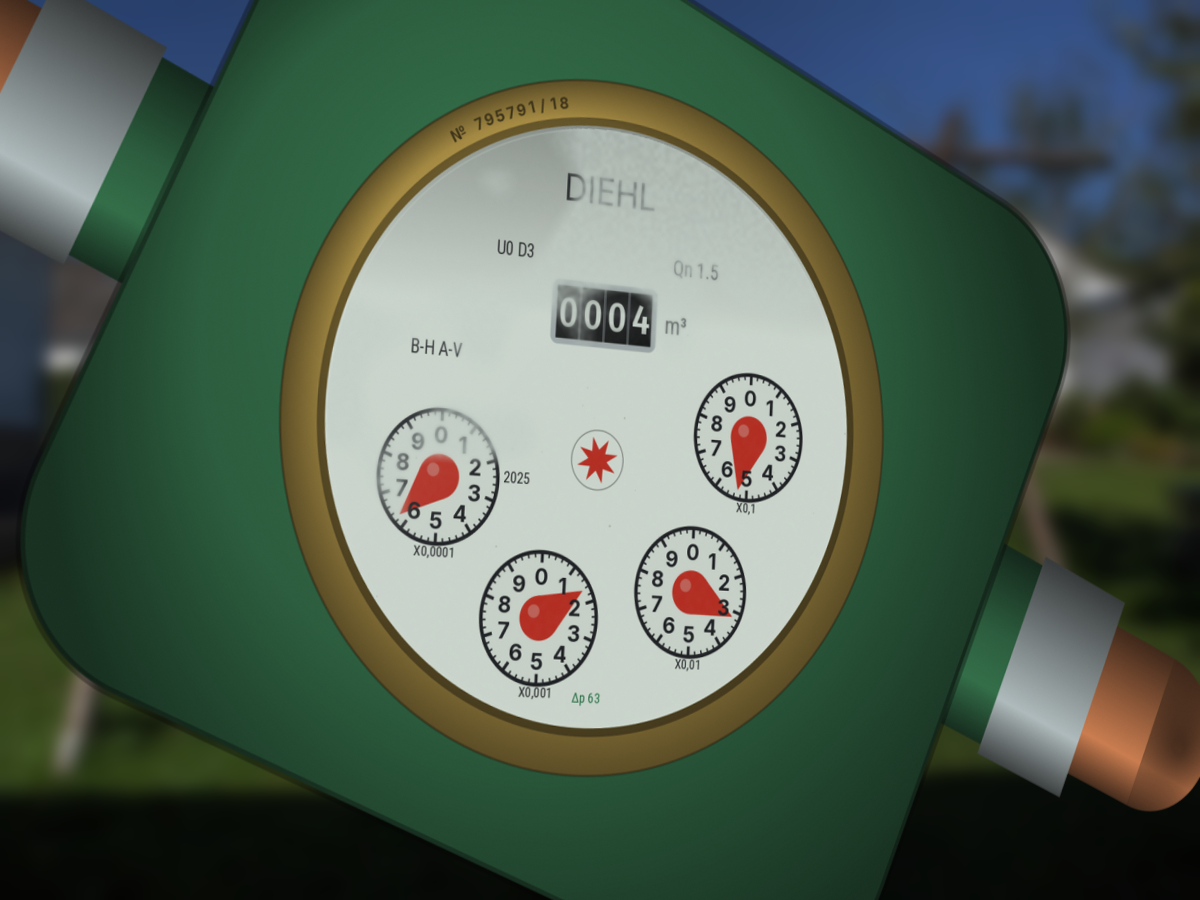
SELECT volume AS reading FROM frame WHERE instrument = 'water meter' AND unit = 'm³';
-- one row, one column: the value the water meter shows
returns 4.5316 m³
